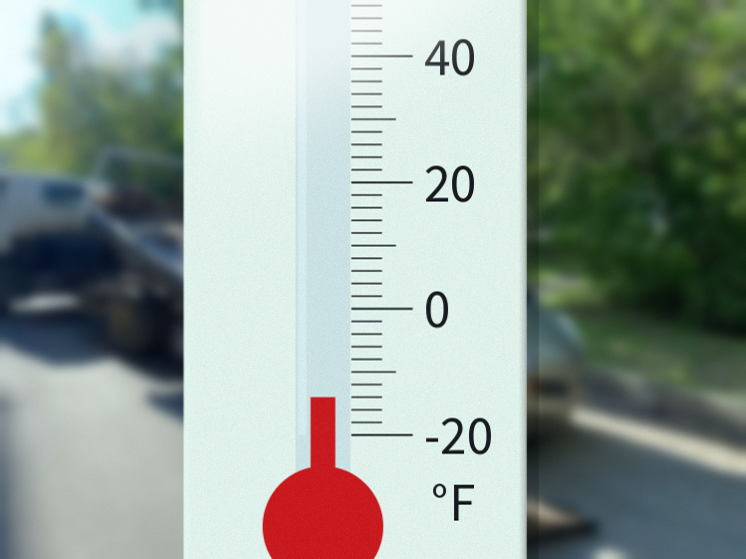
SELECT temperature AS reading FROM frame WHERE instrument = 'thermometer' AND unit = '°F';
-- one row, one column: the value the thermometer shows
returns -14 °F
